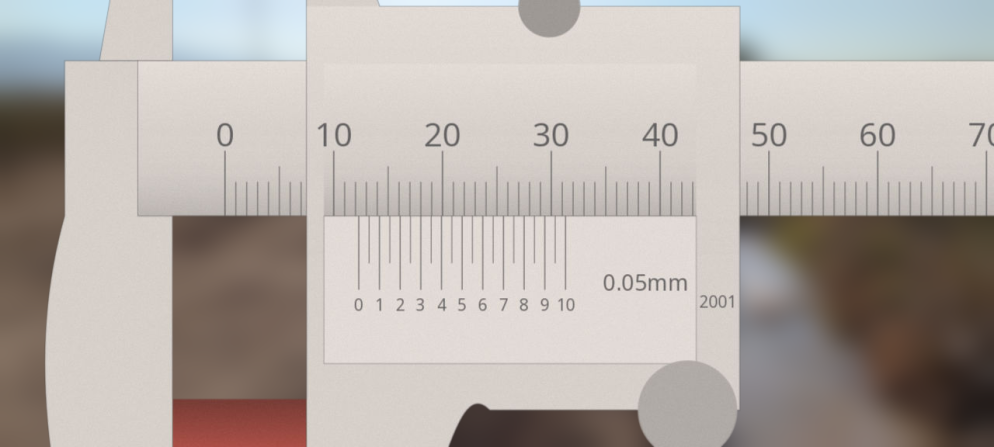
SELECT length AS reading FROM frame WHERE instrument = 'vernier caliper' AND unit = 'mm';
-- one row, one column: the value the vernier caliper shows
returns 12.3 mm
